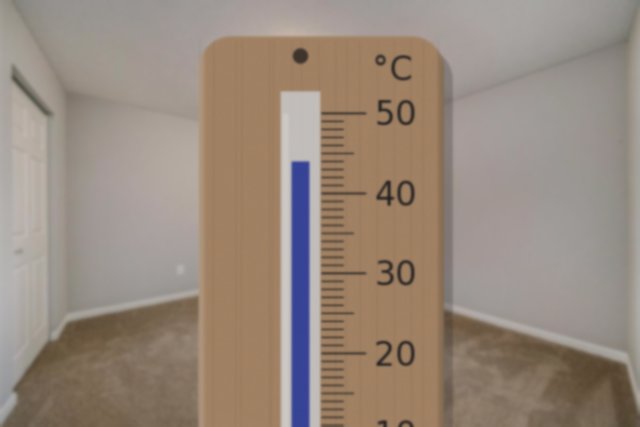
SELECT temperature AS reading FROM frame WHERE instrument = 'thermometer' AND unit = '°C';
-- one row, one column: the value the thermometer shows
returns 44 °C
